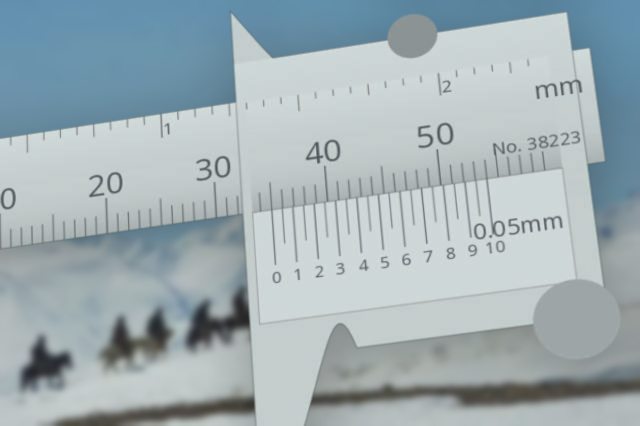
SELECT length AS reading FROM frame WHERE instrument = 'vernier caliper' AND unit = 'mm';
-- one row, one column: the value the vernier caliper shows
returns 35.0 mm
